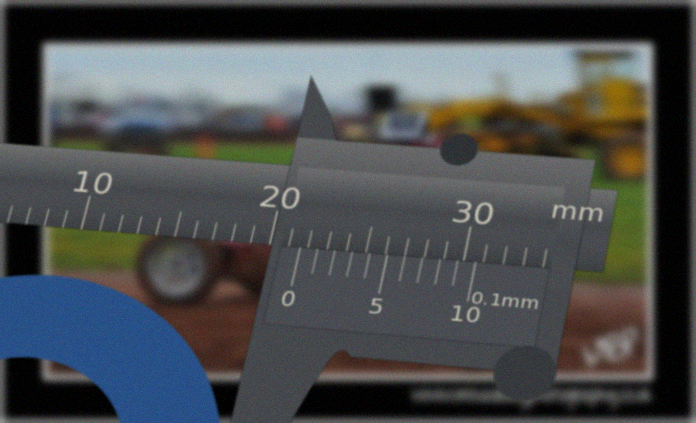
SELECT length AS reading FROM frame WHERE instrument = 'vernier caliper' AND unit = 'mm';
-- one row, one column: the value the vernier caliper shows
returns 21.6 mm
